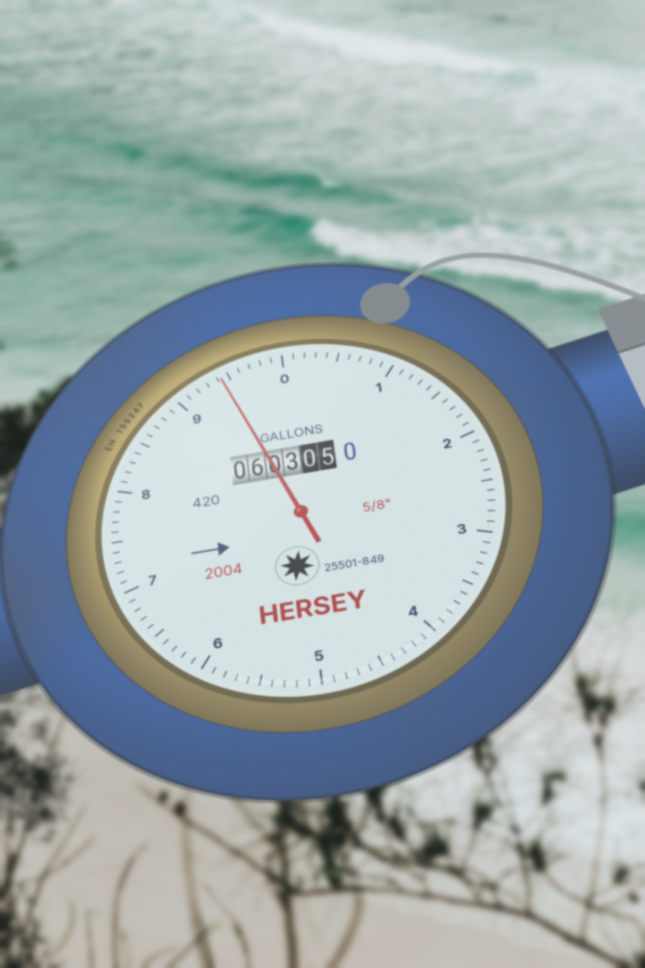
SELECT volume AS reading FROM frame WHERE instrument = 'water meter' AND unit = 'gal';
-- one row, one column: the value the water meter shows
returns 603049.4 gal
